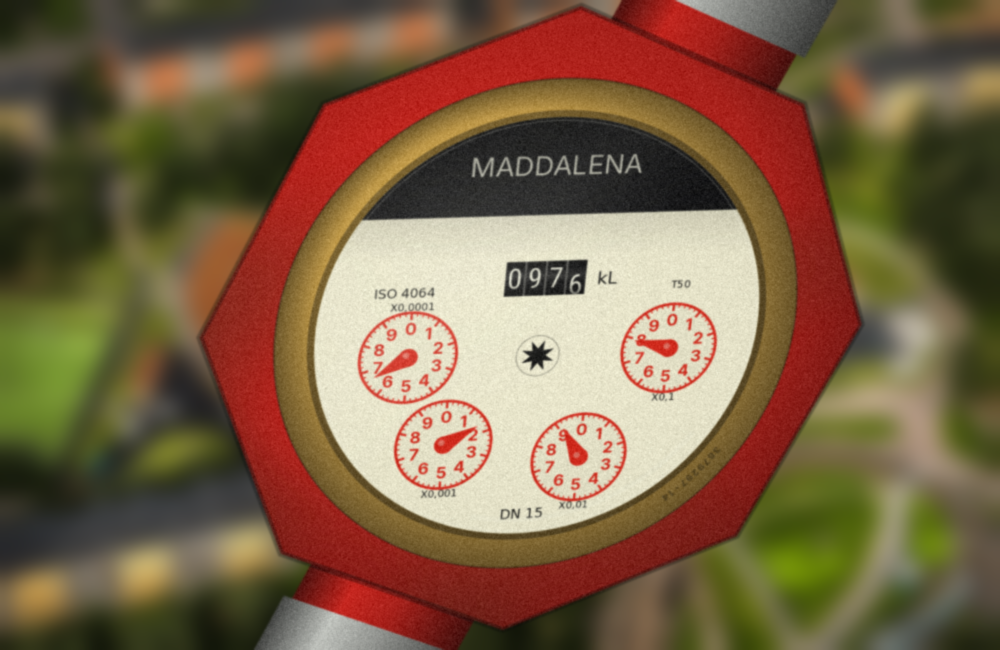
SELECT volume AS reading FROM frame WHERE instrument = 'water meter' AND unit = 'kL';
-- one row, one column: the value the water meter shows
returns 975.7916 kL
